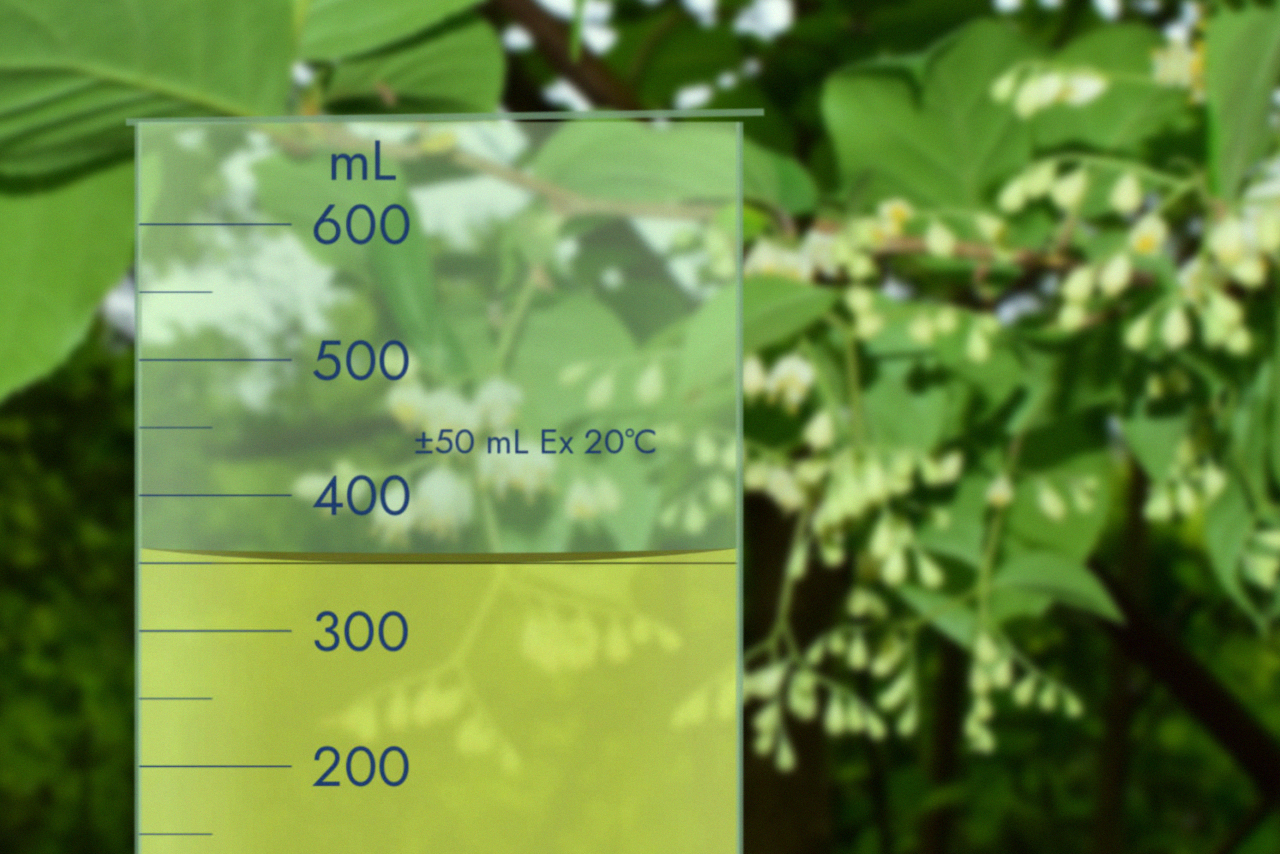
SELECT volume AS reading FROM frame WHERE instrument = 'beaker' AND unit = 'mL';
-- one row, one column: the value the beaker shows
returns 350 mL
